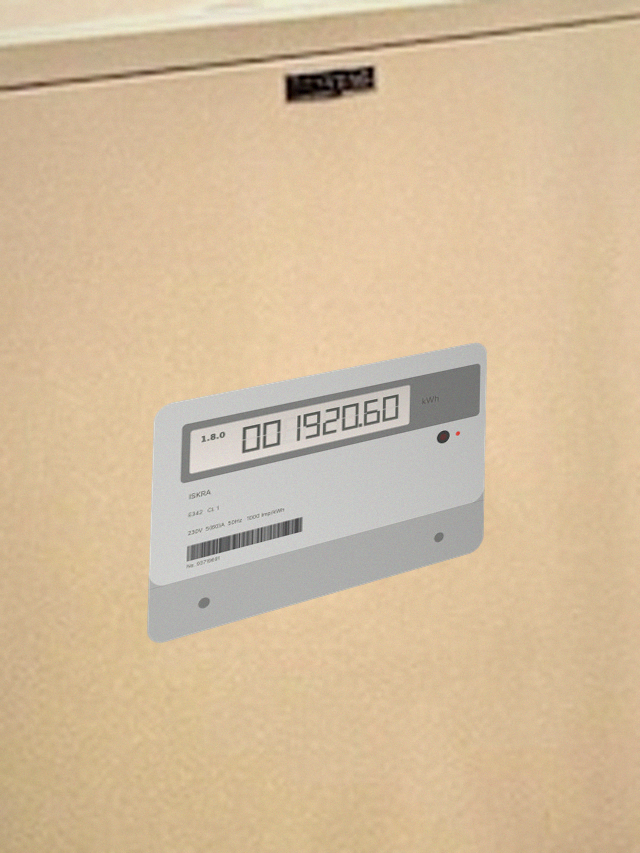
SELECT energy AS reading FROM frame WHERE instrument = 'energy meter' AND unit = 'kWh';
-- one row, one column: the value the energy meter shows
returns 1920.60 kWh
